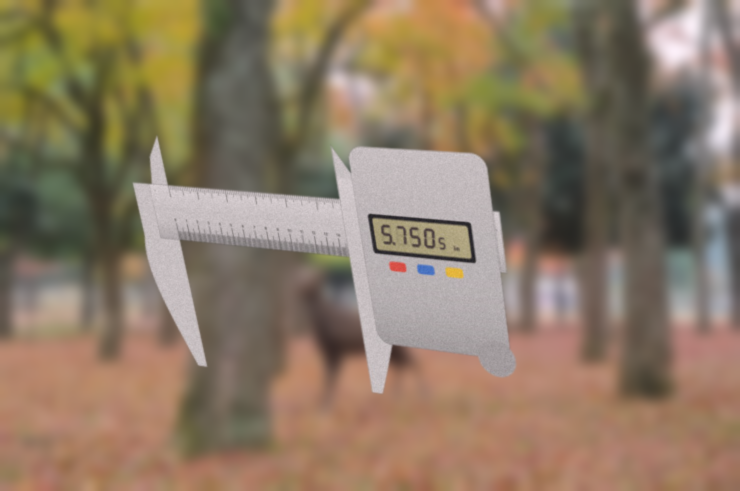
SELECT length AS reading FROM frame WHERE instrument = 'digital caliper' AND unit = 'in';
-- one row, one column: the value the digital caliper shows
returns 5.7505 in
